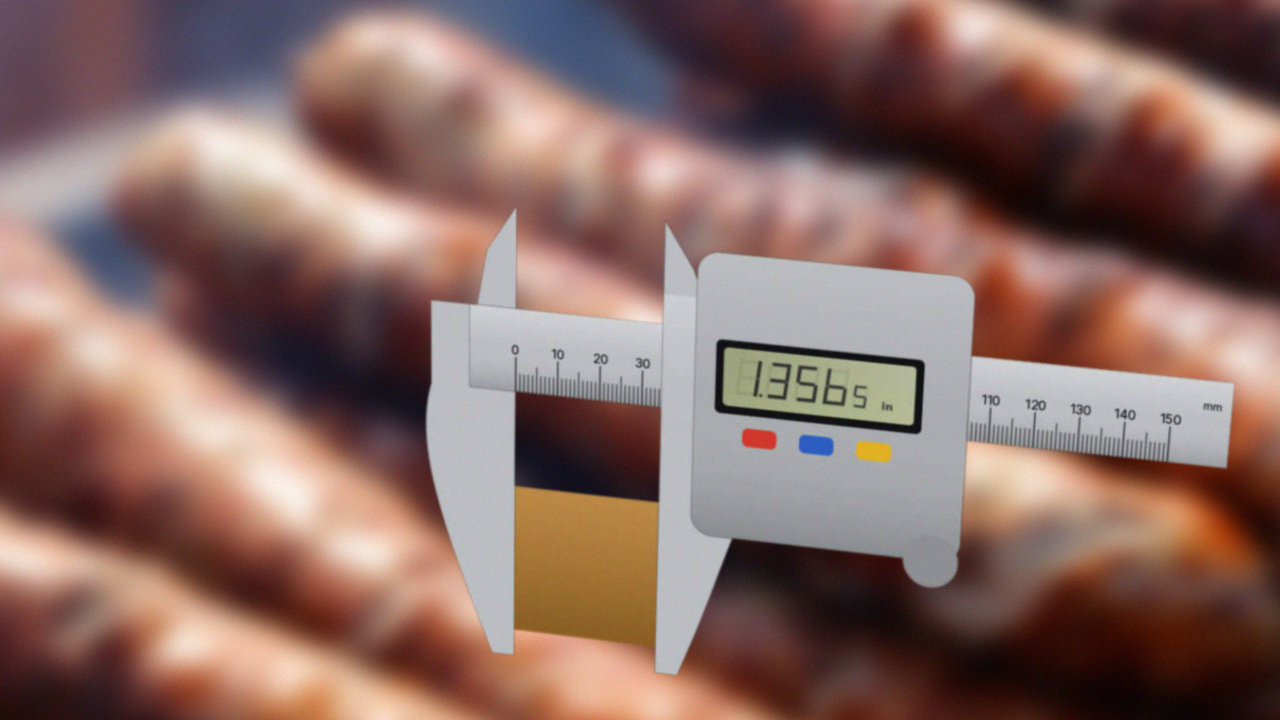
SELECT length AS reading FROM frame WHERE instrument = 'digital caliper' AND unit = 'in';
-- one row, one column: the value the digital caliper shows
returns 1.3565 in
